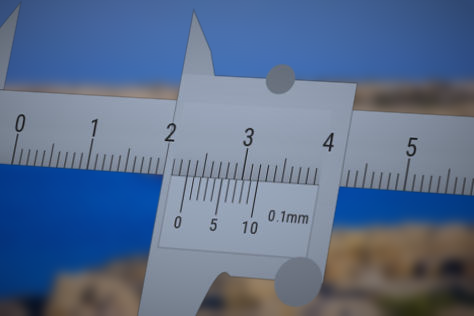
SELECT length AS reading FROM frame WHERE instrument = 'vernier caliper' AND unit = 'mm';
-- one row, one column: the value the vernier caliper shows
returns 23.0 mm
